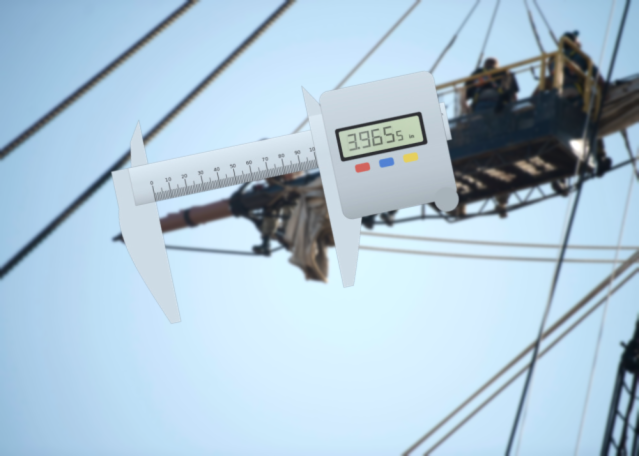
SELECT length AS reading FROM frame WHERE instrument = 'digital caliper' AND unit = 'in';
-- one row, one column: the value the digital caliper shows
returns 3.9655 in
